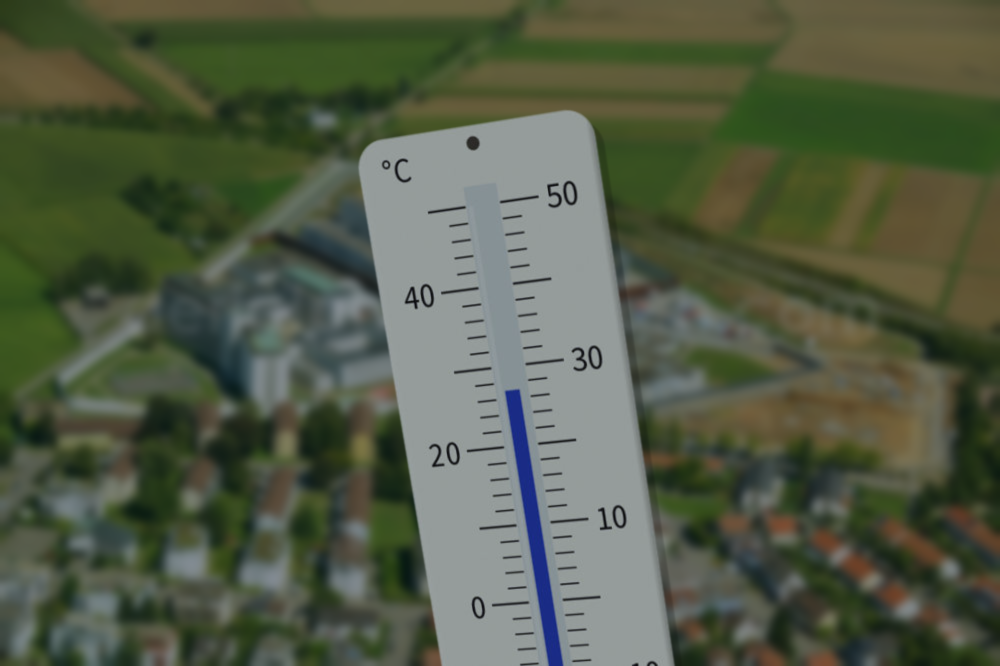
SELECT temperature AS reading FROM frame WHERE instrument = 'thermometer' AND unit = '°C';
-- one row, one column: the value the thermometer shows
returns 27 °C
